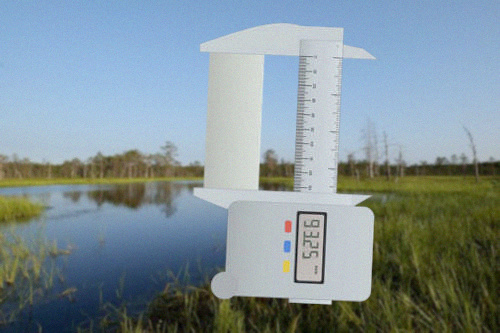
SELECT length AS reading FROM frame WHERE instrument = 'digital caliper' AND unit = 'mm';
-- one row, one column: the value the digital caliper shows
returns 93.25 mm
